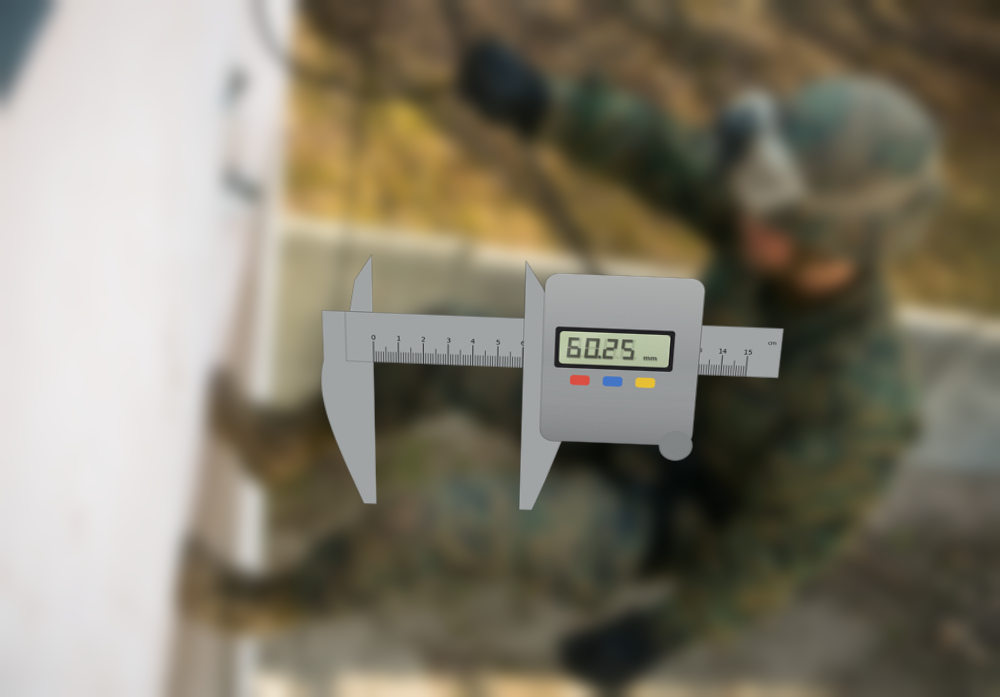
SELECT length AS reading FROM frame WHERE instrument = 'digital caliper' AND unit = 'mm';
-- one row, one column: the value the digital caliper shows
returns 60.25 mm
